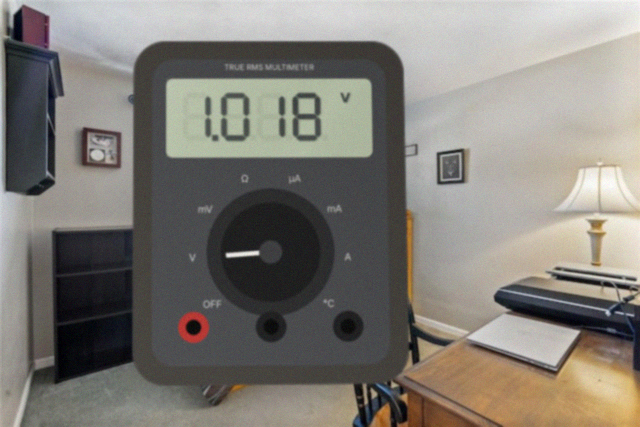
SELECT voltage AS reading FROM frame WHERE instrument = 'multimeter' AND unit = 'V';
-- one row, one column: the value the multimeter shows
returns 1.018 V
